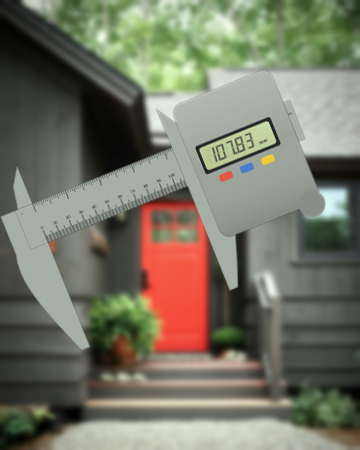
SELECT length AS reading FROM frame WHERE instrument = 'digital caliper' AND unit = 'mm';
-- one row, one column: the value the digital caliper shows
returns 107.83 mm
